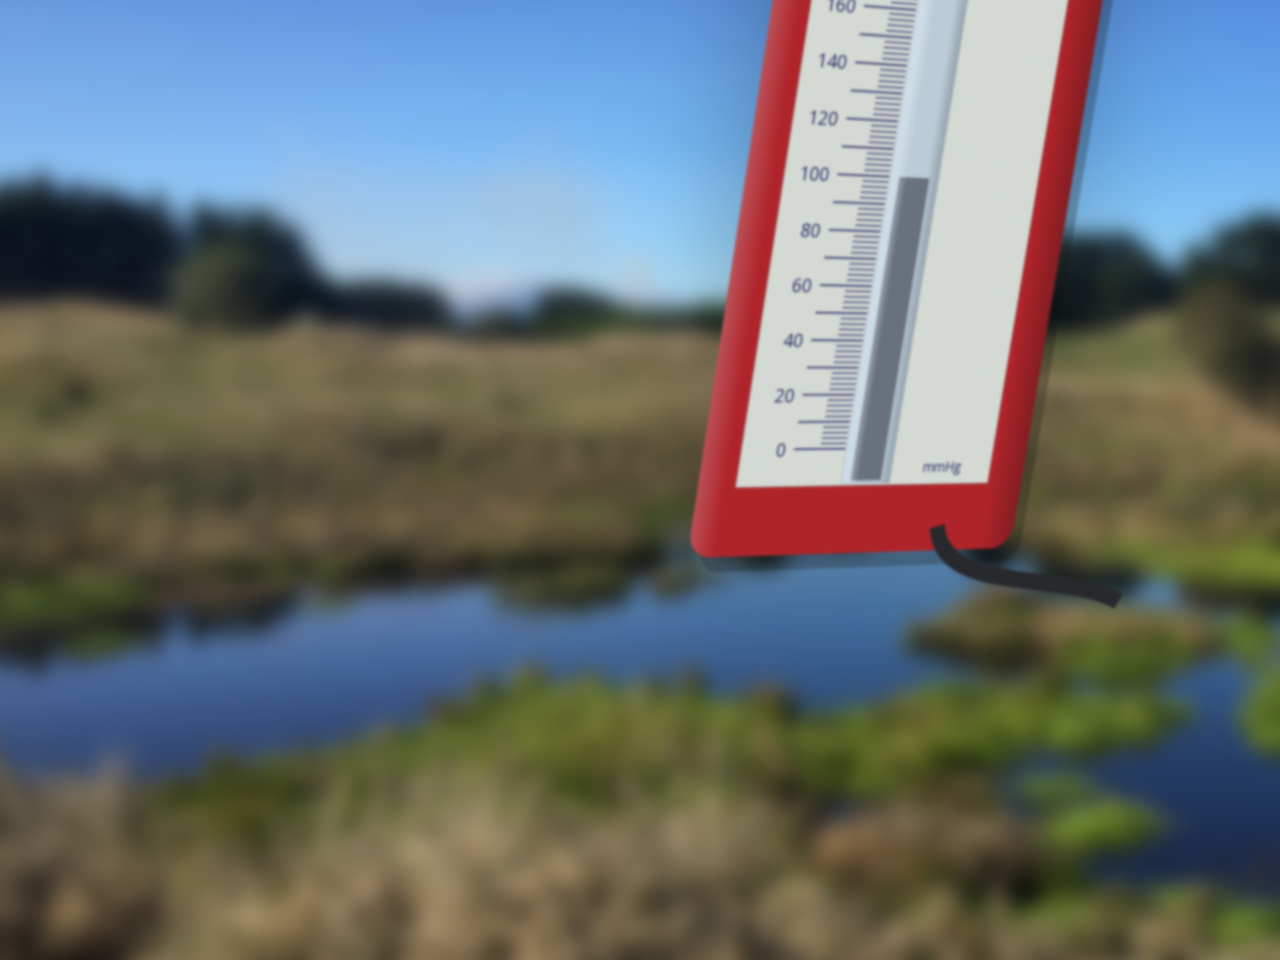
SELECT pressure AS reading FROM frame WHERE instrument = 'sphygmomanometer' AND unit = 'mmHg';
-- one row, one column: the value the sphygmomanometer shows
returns 100 mmHg
